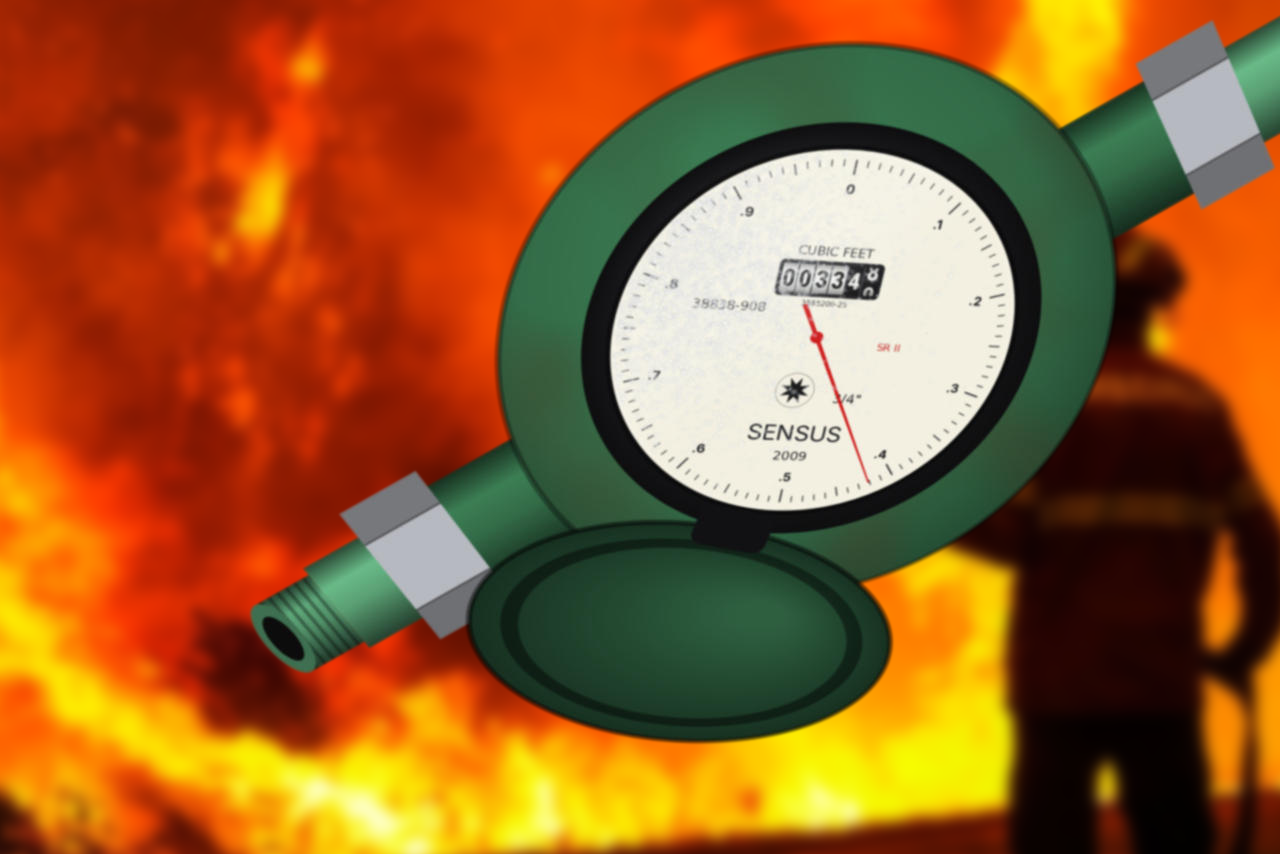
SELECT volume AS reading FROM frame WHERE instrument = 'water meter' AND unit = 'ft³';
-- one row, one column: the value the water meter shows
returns 3348.42 ft³
